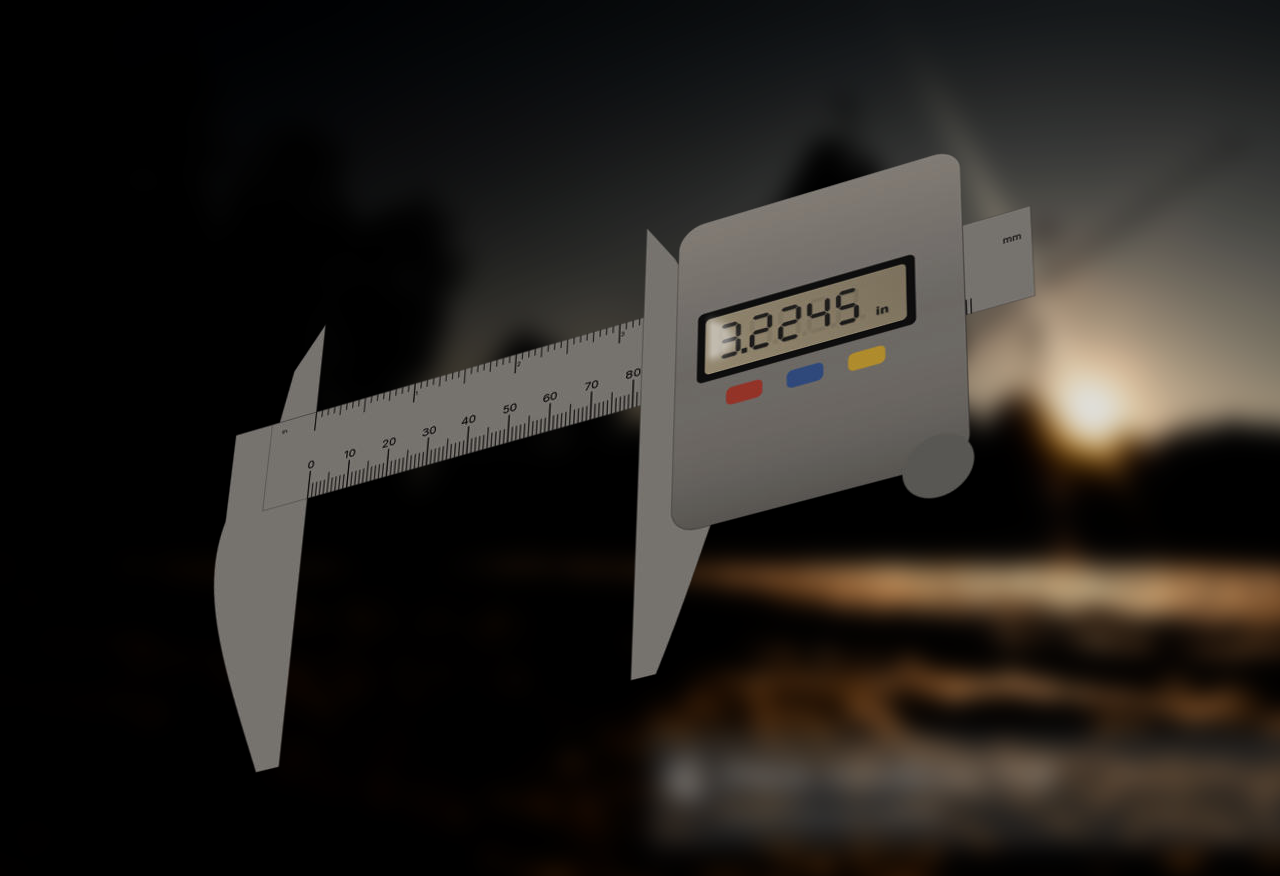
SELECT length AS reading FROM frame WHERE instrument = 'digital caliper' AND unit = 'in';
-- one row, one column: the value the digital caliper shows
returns 3.2245 in
